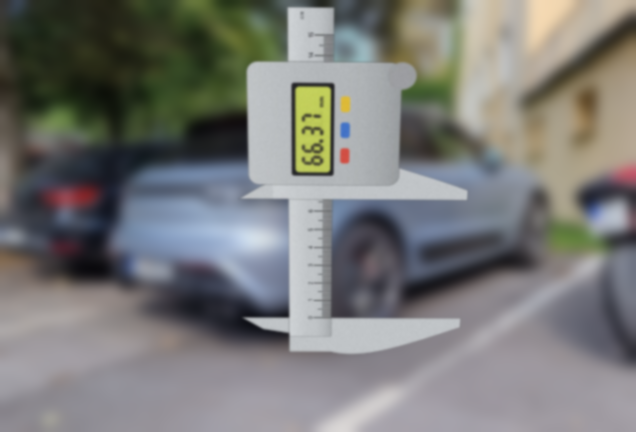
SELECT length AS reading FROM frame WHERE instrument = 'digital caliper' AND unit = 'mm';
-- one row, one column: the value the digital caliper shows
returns 66.37 mm
